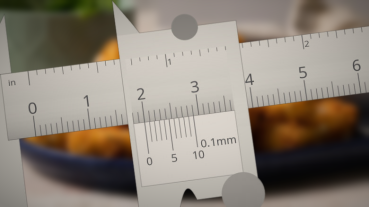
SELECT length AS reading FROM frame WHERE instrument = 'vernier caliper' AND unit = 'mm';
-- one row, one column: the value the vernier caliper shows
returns 20.0 mm
